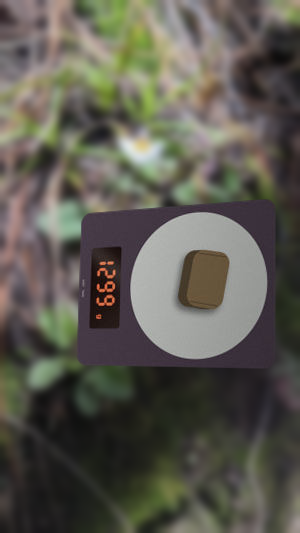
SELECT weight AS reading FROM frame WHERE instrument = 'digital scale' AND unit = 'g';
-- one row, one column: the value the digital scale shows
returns 1299 g
